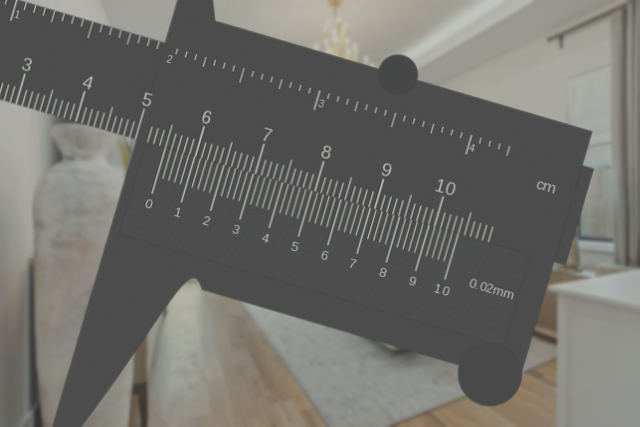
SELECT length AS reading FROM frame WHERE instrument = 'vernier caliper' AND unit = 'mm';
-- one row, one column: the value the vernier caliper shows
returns 55.0 mm
